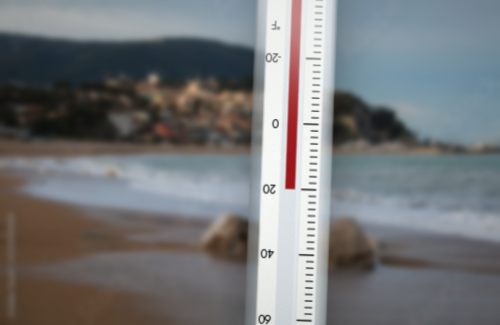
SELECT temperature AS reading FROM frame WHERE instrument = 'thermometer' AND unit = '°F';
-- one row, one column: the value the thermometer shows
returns 20 °F
